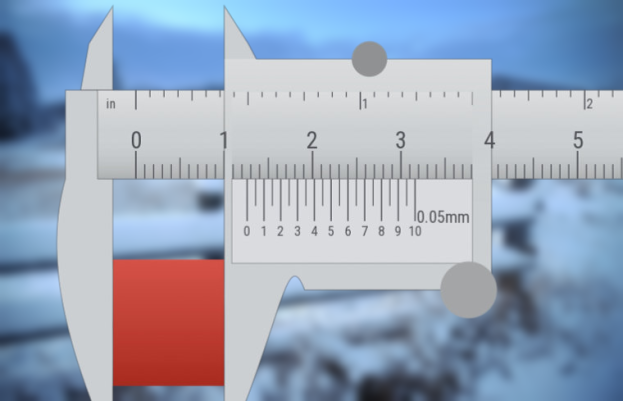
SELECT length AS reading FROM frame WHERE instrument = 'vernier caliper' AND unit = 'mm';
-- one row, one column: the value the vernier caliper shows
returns 12.6 mm
